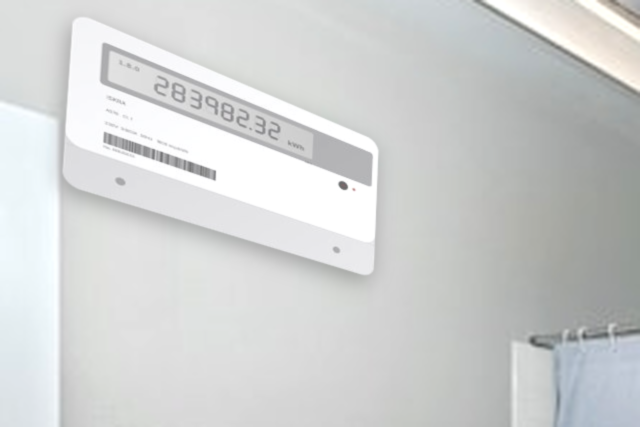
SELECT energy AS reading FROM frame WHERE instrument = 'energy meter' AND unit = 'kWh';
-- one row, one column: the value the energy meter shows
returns 283982.32 kWh
